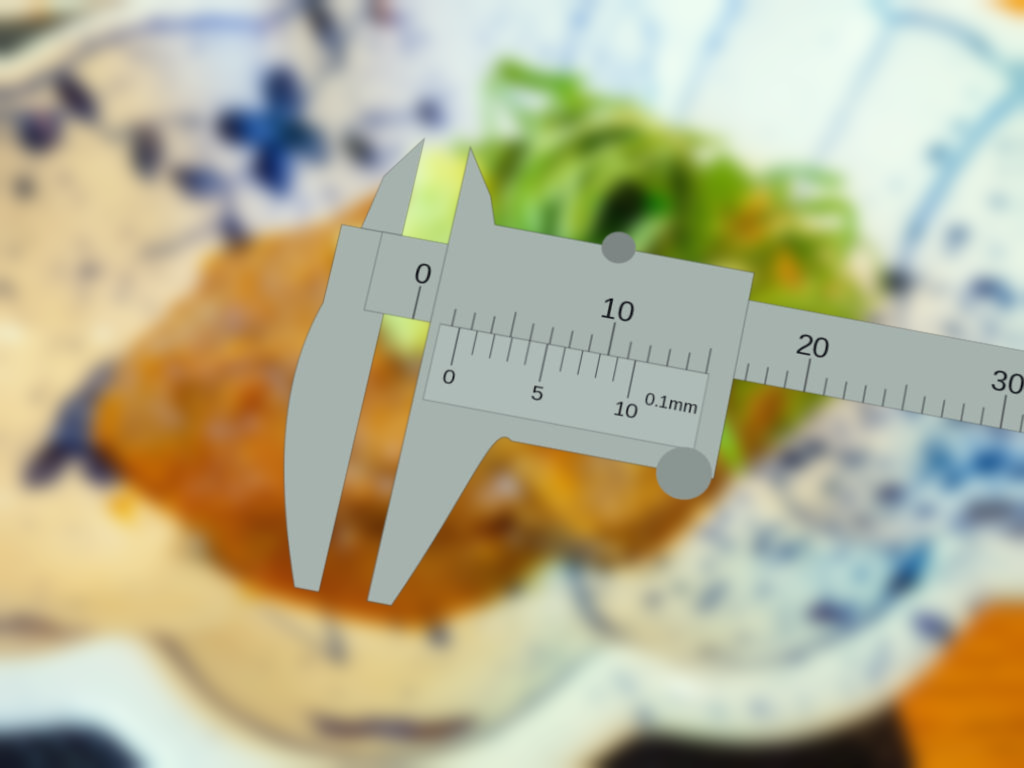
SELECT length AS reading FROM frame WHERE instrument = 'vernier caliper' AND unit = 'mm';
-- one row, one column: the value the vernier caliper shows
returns 2.4 mm
